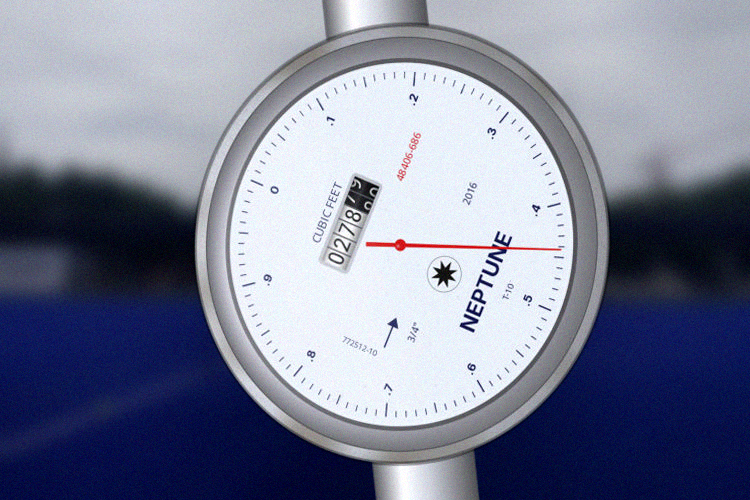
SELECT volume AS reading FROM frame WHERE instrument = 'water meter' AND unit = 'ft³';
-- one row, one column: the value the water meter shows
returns 27879.44 ft³
